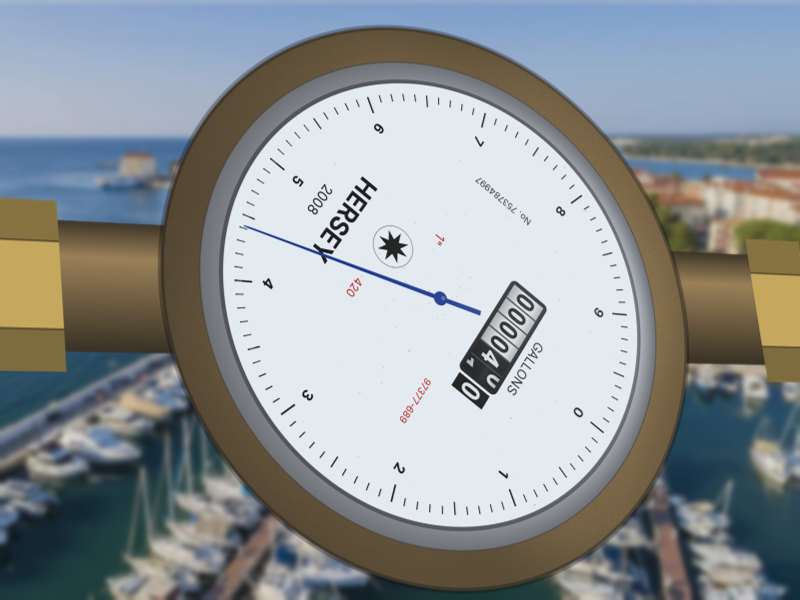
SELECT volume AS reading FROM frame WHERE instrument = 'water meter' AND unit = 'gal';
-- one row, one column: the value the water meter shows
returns 404.4 gal
